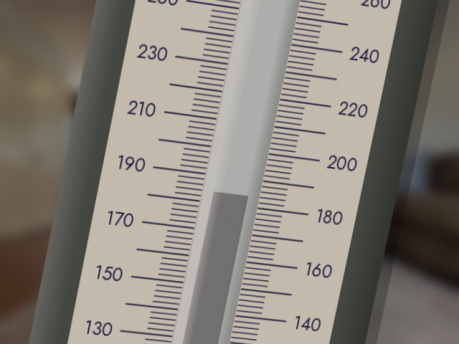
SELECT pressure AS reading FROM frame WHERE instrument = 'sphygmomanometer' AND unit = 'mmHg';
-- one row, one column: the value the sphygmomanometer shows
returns 184 mmHg
